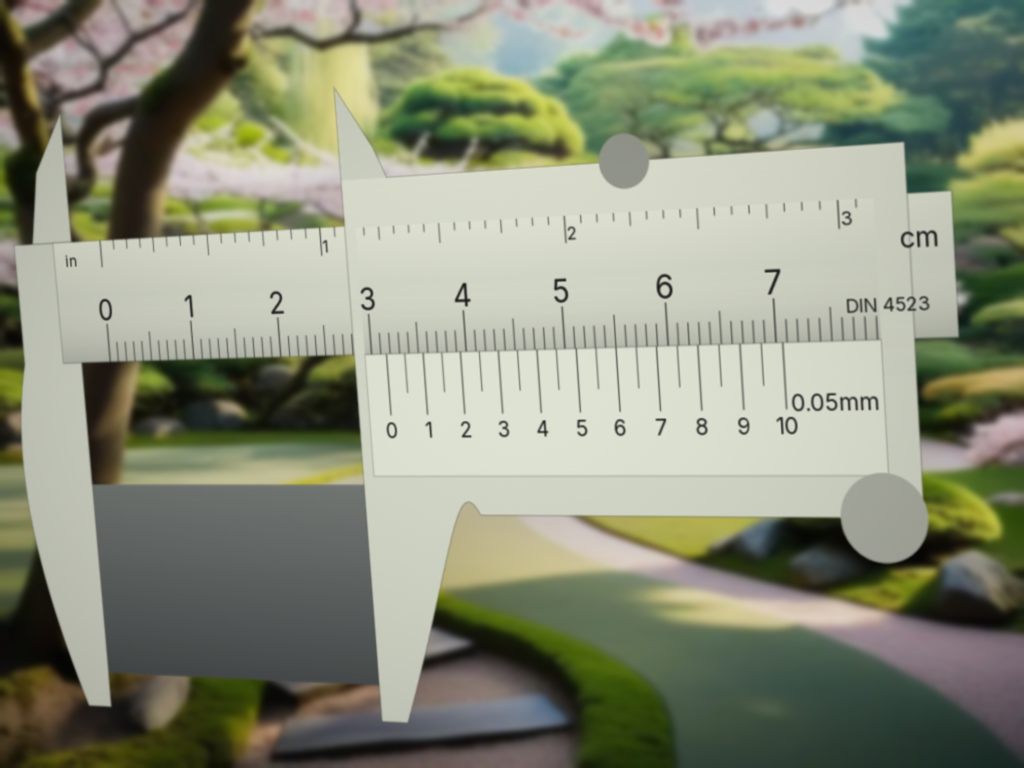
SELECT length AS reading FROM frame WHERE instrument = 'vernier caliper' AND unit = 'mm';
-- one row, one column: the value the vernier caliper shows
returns 31.6 mm
